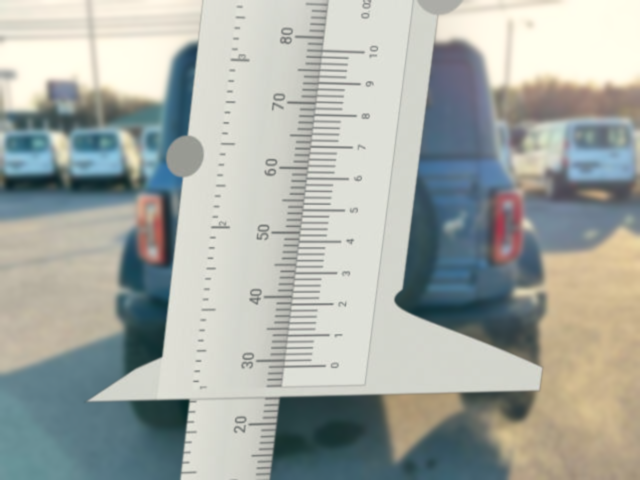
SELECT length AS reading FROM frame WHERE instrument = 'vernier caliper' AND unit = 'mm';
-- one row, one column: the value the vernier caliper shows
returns 29.0 mm
